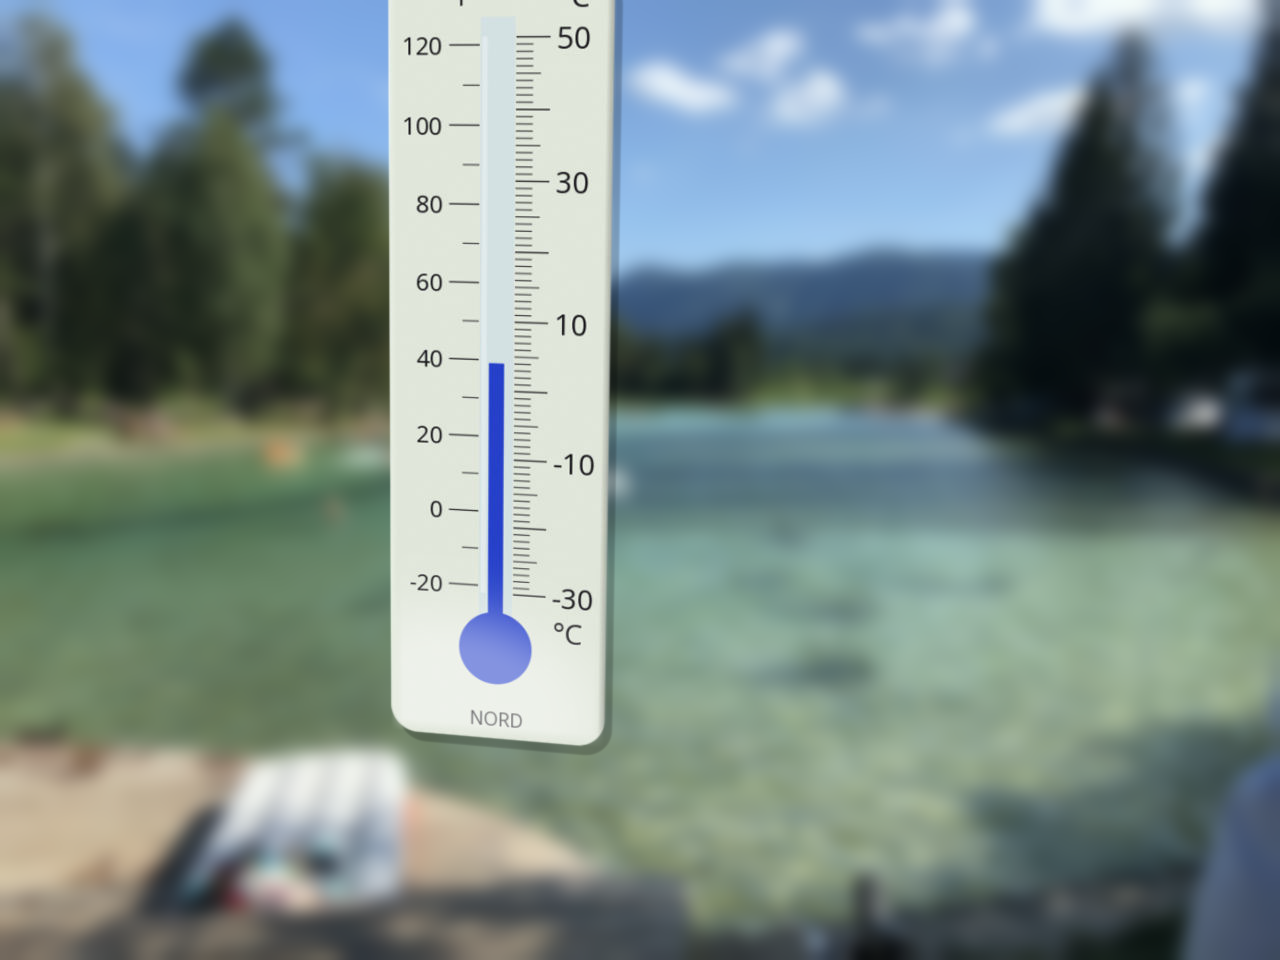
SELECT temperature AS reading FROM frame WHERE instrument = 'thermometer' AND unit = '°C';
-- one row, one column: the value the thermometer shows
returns 4 °C
